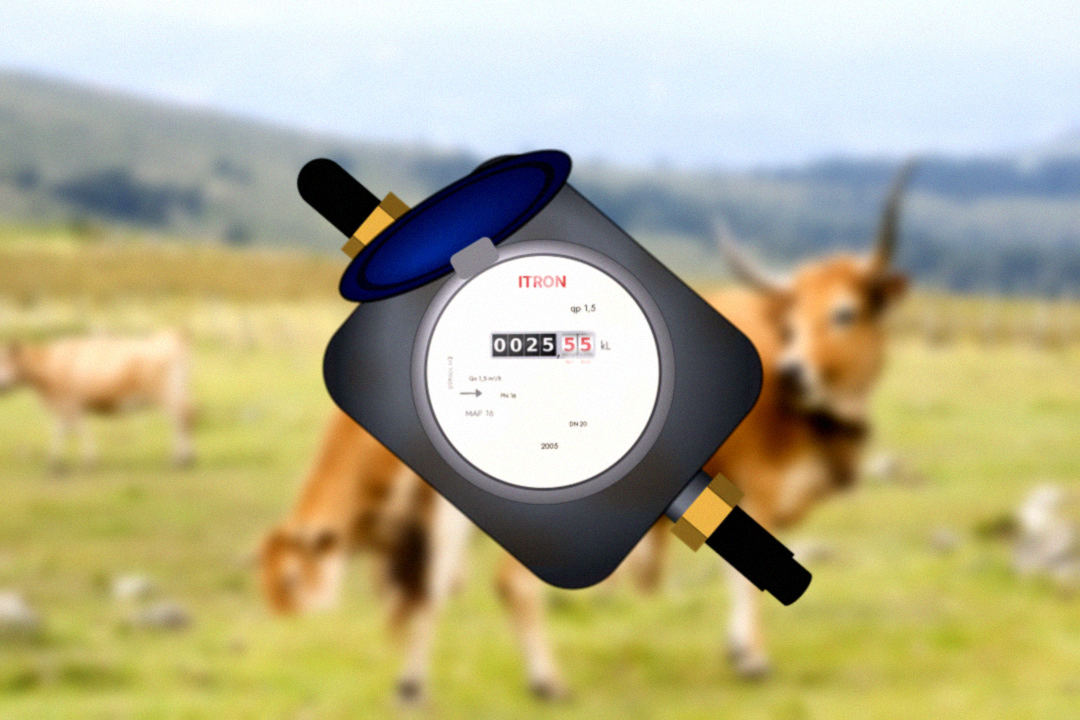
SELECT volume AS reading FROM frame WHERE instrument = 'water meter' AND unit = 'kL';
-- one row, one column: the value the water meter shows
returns 25.55 kL
